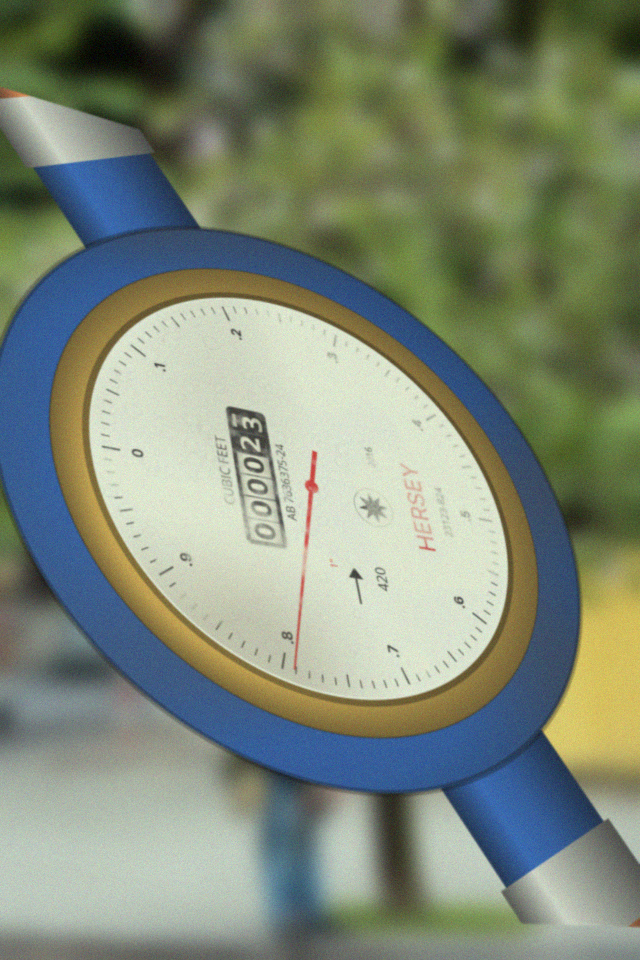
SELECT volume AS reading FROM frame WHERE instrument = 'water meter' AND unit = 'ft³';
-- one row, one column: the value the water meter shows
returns 22.79 ft³
